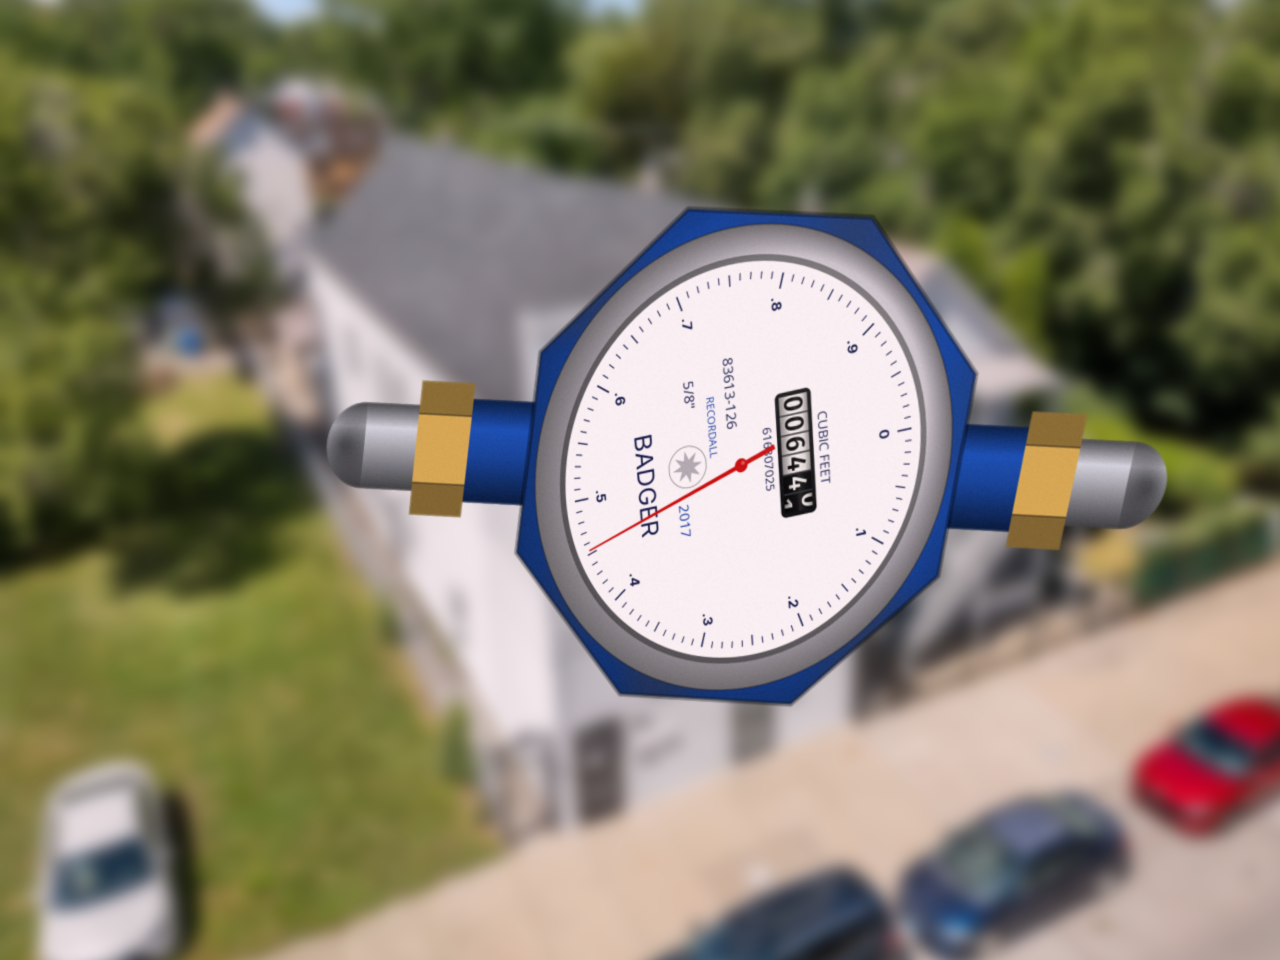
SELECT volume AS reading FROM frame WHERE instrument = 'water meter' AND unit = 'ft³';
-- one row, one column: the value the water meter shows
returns 6440.45 ft³
